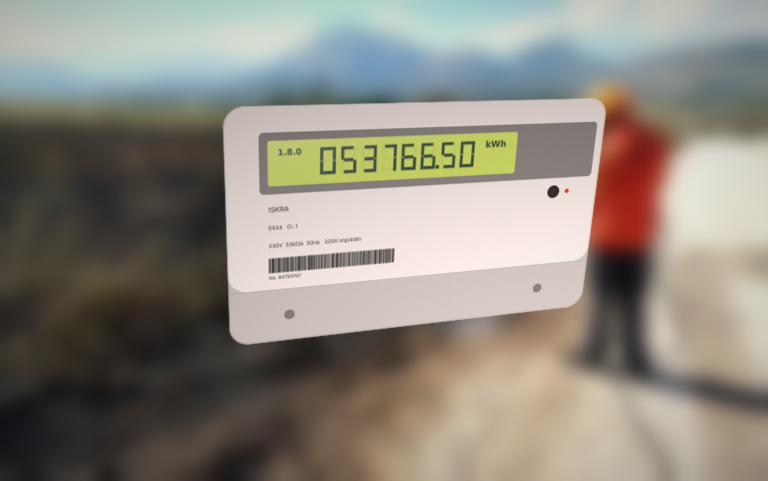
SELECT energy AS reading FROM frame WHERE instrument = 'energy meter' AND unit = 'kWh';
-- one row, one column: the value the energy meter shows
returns 53766.50 kWh
